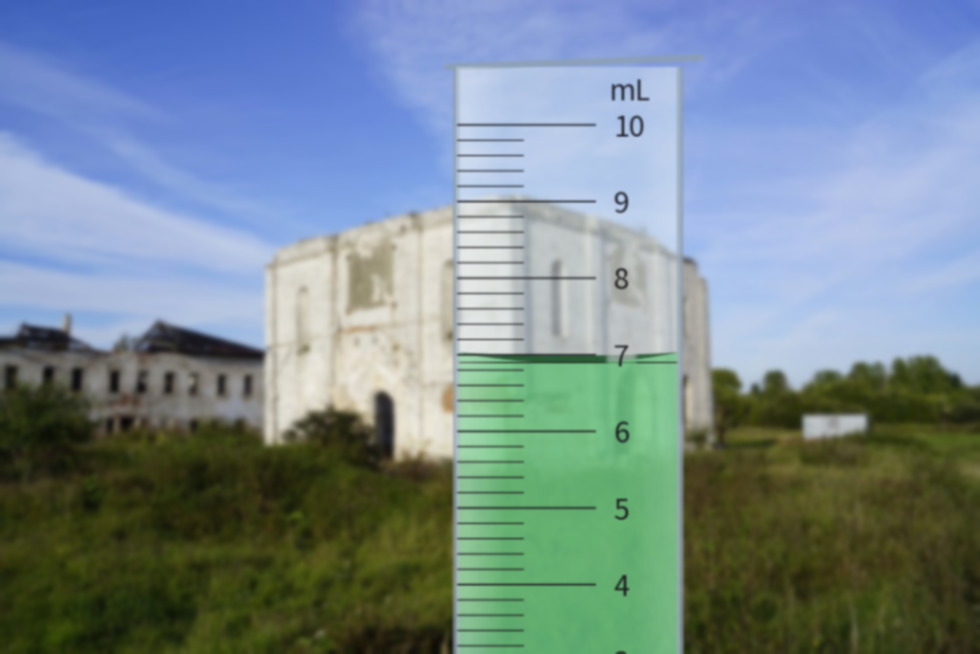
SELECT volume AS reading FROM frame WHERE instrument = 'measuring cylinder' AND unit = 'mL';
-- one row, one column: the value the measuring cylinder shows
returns 6.9 mL
